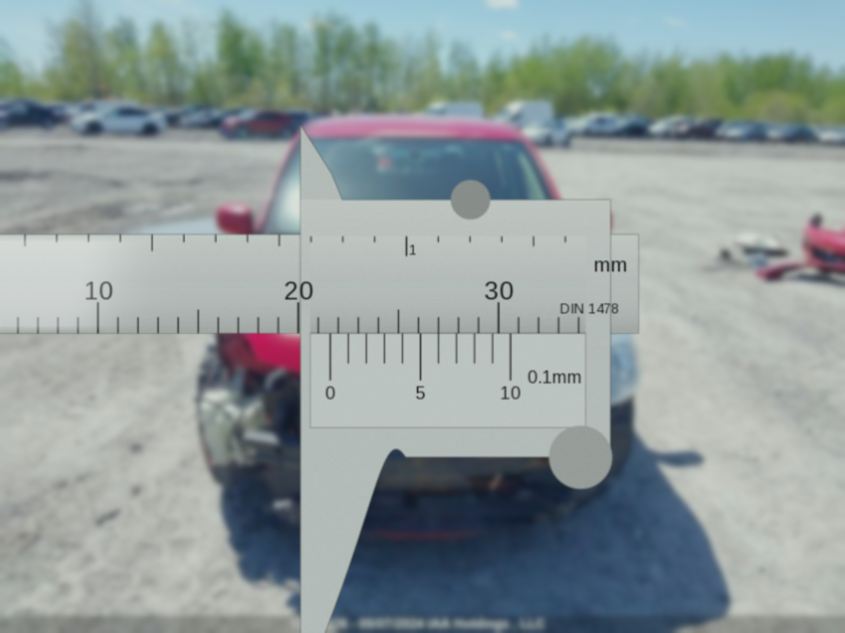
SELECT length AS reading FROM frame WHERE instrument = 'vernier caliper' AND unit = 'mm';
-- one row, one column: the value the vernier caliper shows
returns 21.6 mm
